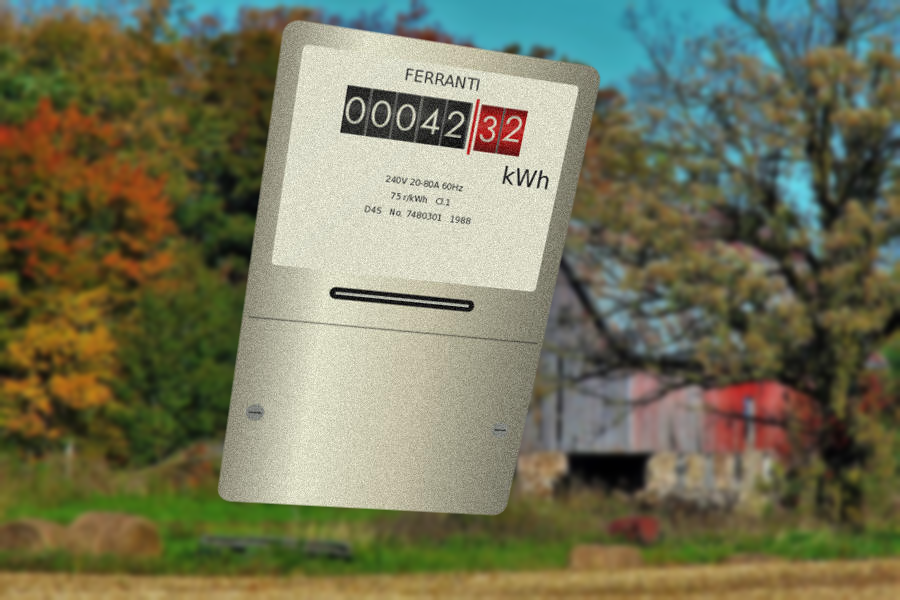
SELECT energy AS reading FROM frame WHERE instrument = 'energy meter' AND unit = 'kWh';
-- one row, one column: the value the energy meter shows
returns 42.32 kWh
